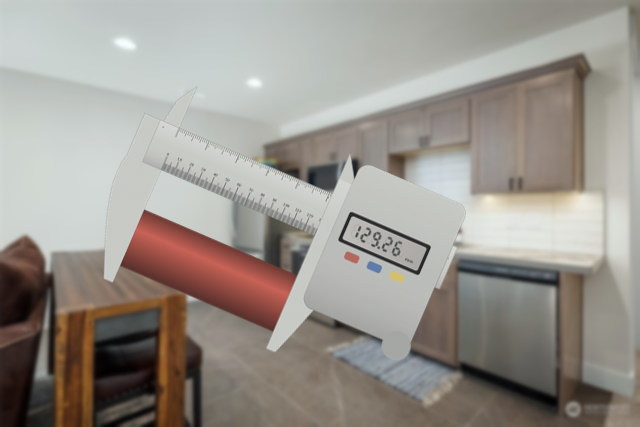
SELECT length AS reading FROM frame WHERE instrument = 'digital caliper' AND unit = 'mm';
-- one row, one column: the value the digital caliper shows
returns 129.26 mm
